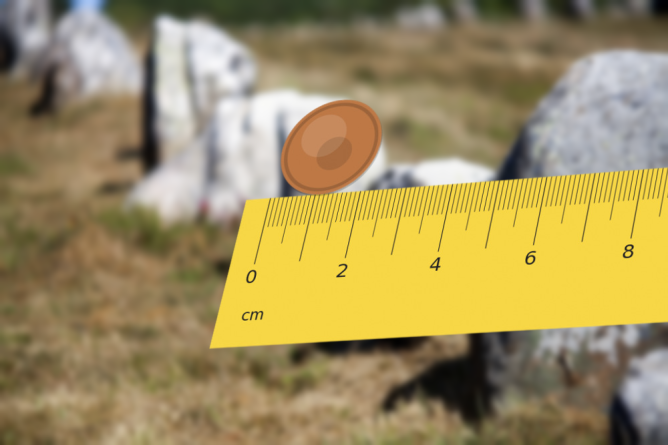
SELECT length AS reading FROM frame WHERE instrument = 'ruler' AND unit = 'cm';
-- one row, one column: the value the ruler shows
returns 2.2 cm
